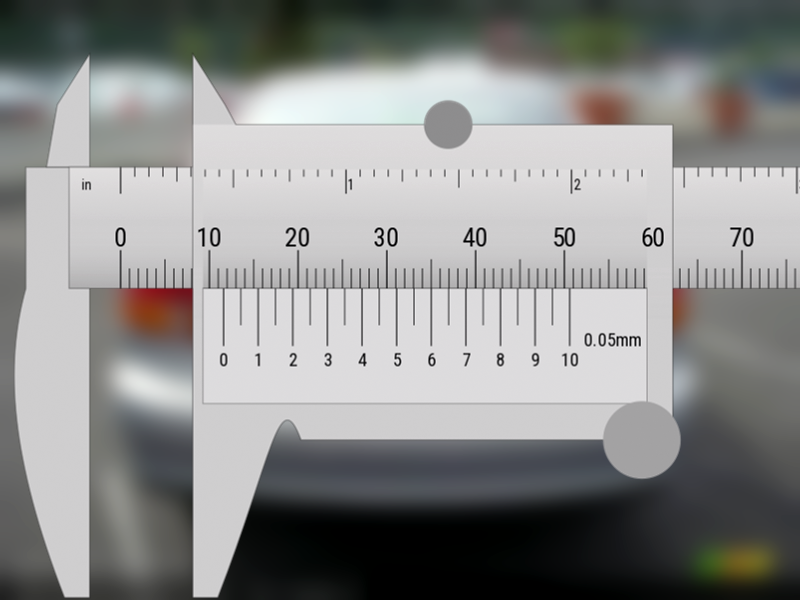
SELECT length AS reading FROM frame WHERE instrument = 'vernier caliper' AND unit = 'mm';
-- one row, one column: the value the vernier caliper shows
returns 11.6 mm
